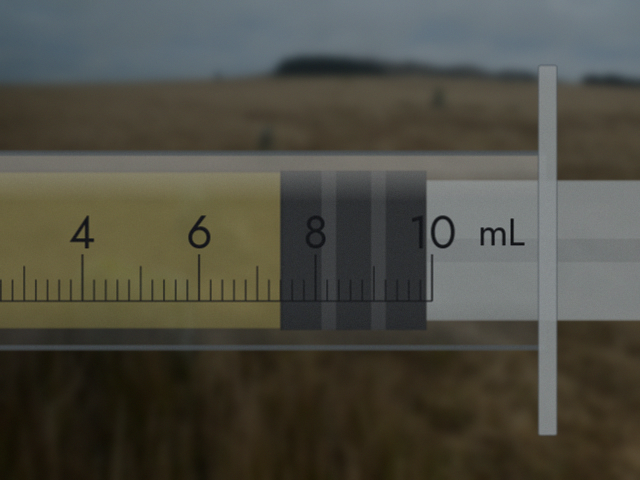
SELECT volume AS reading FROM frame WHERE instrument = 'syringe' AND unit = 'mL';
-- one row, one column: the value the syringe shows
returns 7.4 mL
